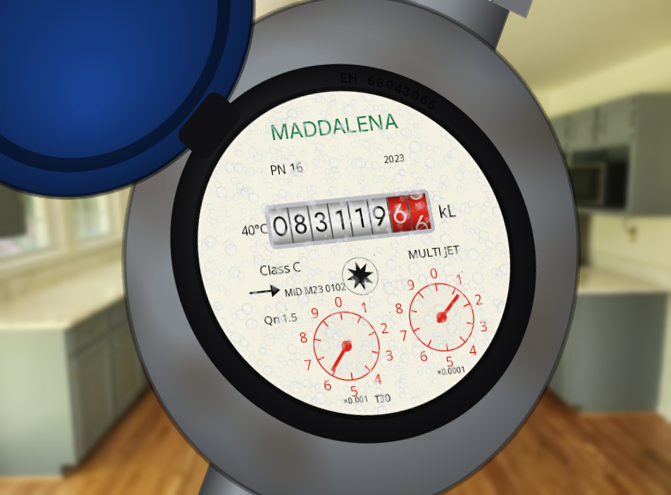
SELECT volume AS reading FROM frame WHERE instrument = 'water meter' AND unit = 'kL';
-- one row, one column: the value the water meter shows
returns 83119.6561 kL
